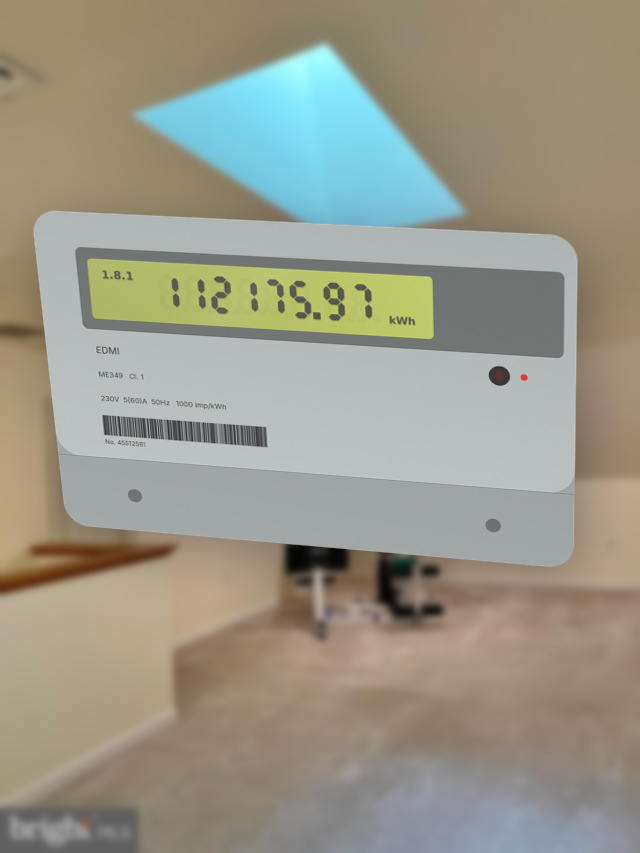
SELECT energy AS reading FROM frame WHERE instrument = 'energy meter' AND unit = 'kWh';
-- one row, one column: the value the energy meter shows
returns 112175.97 kWh
